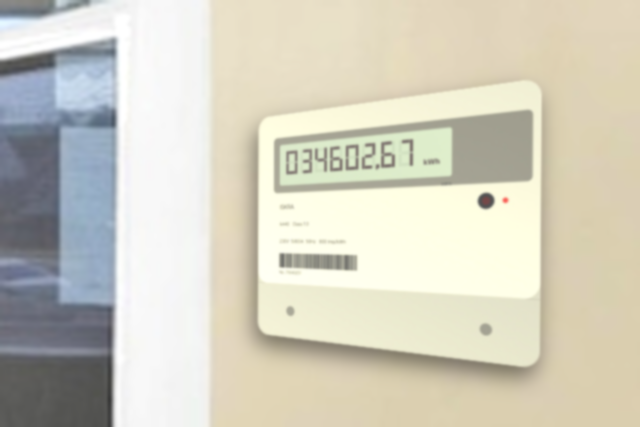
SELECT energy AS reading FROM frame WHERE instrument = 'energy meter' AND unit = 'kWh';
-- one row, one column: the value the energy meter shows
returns 34602.67 kWh
